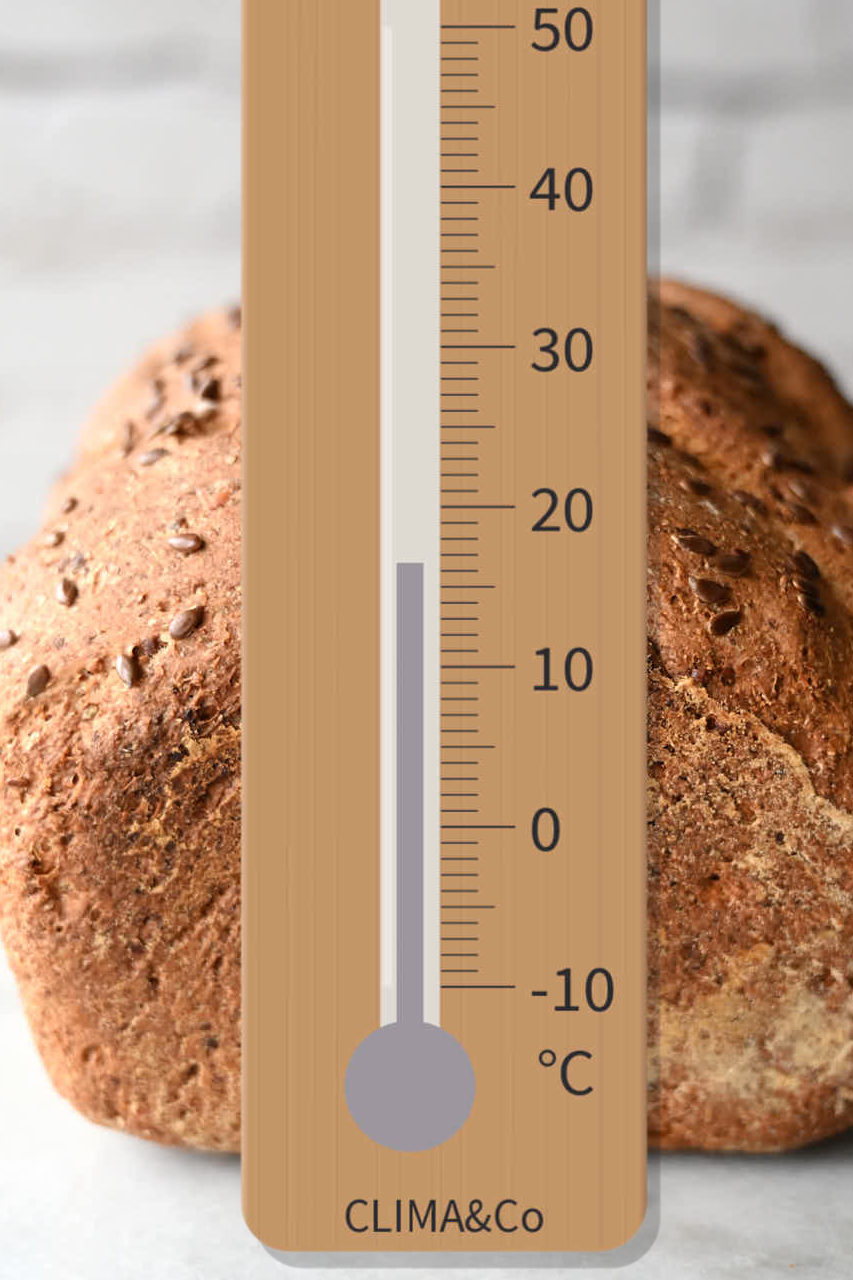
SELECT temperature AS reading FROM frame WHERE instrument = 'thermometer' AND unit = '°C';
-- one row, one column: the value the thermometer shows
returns 16.5 °C
